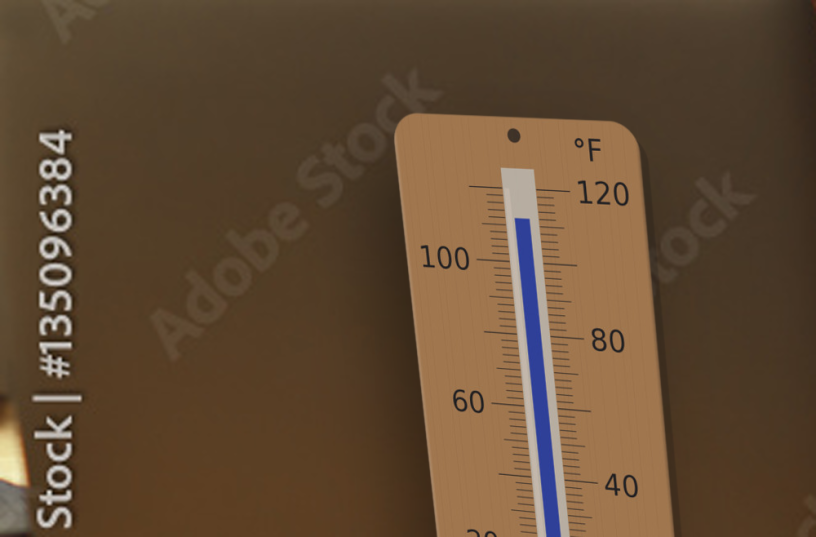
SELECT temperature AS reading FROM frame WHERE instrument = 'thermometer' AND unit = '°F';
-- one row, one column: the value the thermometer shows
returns 112 °F
